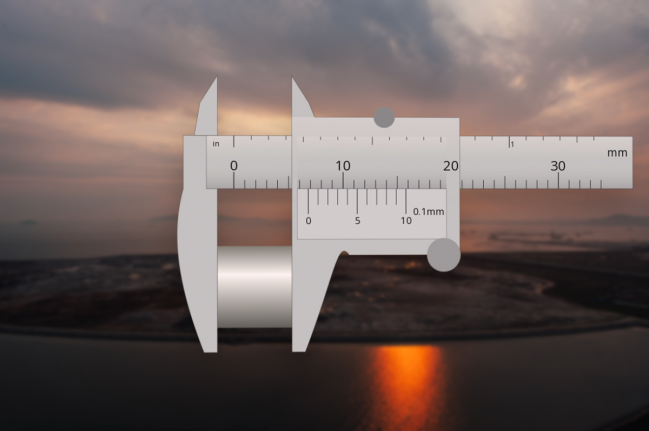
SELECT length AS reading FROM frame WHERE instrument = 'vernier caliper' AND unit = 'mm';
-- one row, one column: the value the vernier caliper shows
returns 6.8 mm
